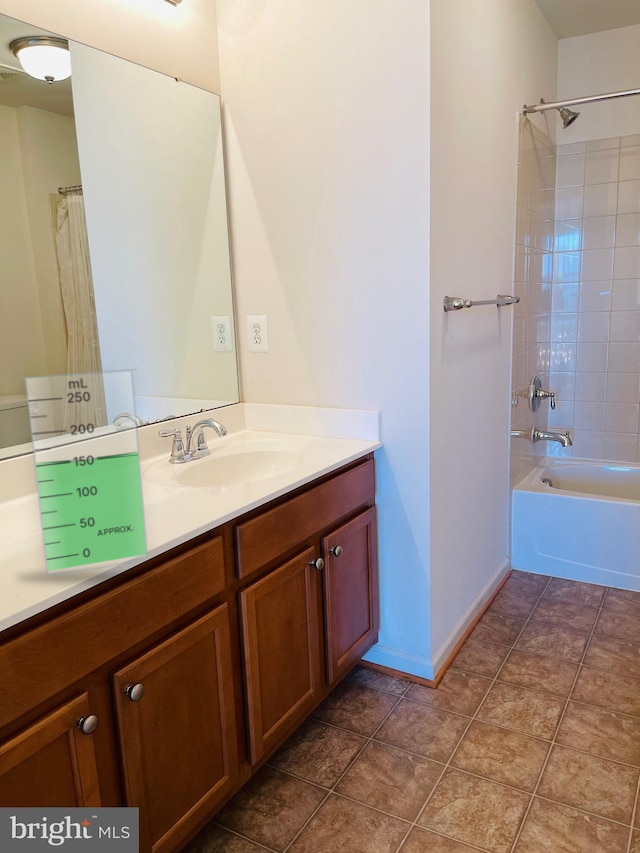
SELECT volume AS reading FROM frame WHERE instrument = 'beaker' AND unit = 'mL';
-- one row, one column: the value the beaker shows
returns 150 mL
